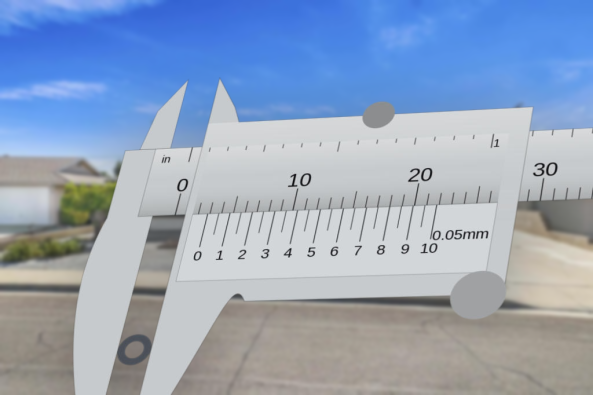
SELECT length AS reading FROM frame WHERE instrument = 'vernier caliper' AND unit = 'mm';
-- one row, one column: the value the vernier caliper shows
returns 2.8 mm
